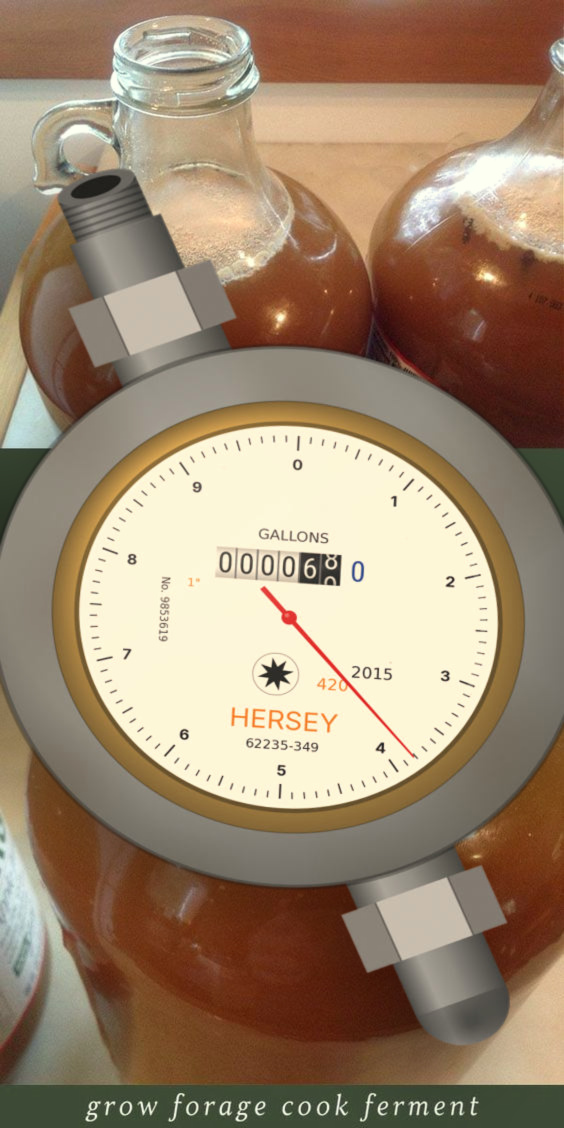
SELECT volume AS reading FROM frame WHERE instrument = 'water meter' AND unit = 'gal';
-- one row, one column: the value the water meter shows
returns 683.8 gal
